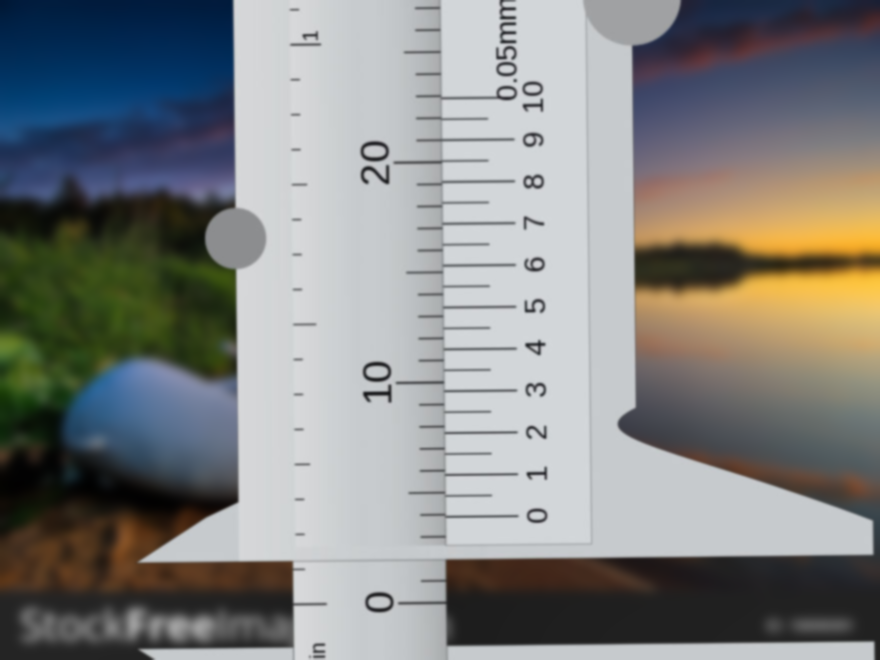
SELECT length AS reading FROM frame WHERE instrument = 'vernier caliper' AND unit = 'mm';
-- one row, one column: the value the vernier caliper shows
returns 3.9 mm
